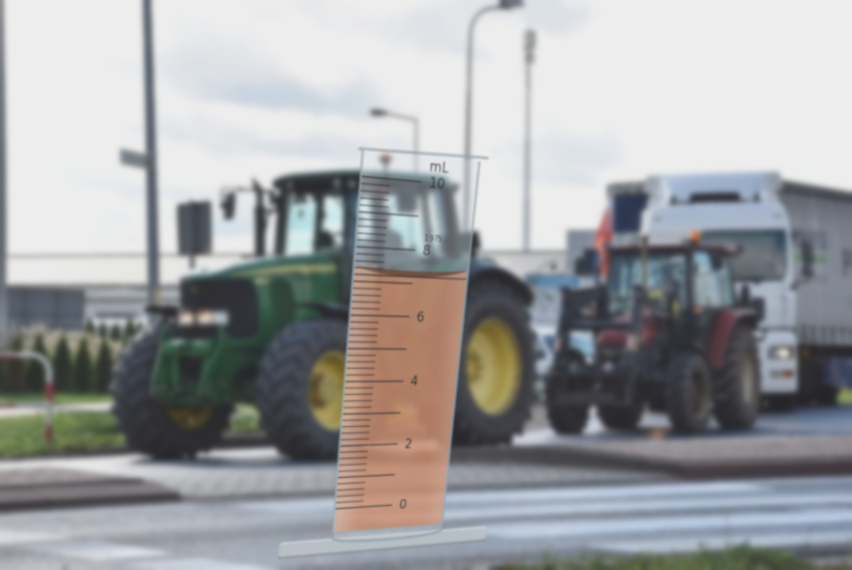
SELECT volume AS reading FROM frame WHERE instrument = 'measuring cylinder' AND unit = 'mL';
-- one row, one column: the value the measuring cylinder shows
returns 7.2 mL
